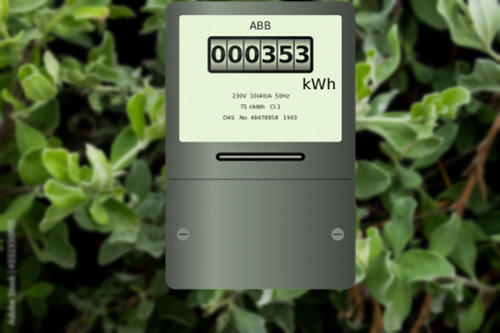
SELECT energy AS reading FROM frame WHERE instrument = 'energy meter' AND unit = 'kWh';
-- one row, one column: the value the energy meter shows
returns 353 kWh
